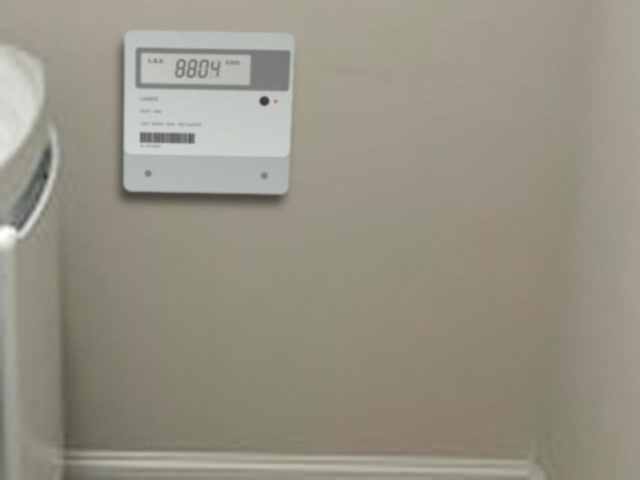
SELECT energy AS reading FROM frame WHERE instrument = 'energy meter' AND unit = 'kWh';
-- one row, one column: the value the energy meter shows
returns 8804 kWh
